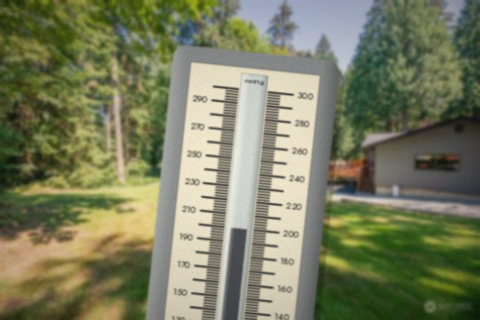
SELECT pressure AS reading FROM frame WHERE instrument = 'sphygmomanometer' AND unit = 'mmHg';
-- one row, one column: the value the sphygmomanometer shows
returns 200 mmHg
